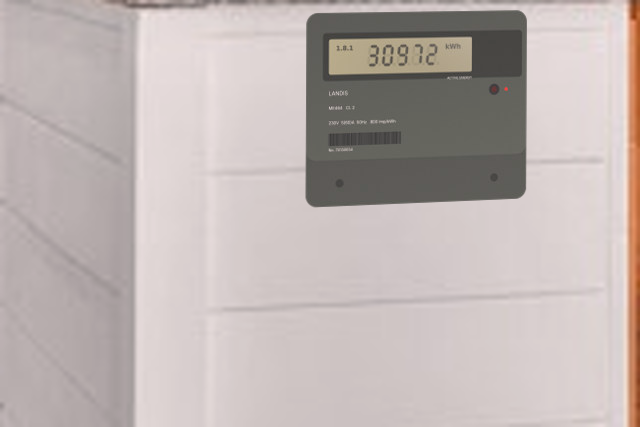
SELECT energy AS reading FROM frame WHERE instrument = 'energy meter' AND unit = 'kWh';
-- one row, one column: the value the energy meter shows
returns 30972 kWh
